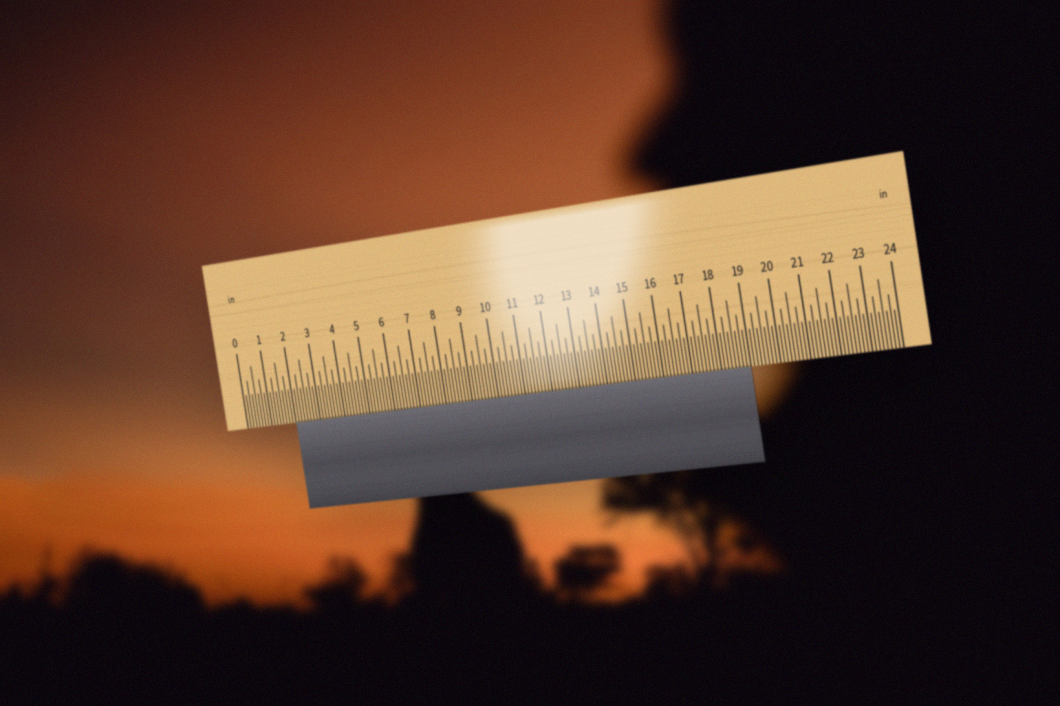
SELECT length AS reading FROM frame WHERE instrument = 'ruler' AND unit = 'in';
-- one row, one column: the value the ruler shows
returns 17 in
